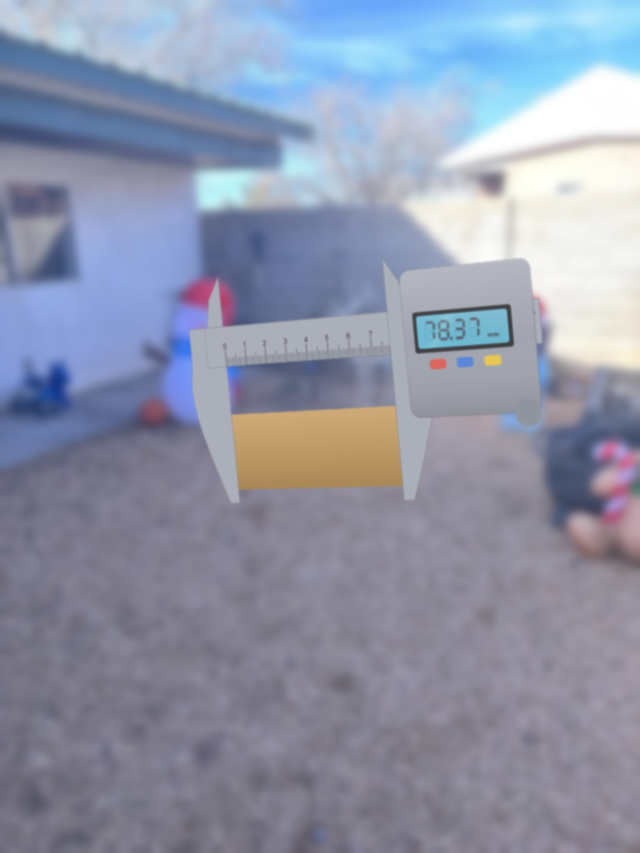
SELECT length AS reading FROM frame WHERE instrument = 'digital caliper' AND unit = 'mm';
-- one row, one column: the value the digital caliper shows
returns 78.37 mm
